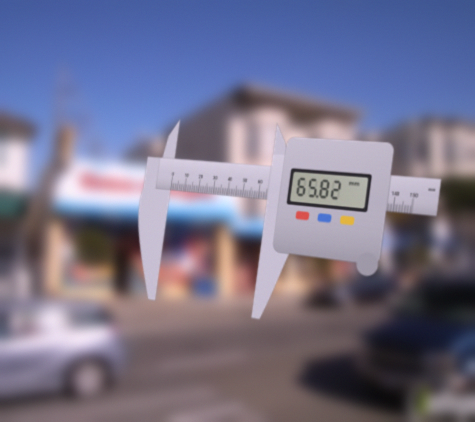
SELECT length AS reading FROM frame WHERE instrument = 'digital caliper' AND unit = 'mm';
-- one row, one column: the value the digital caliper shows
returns 65.82 mm
